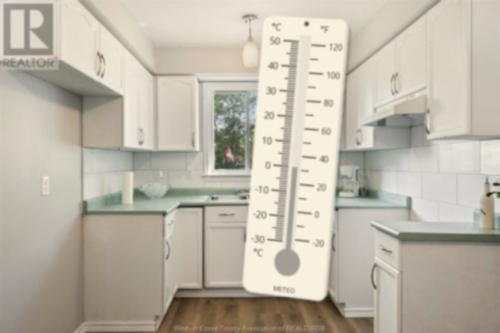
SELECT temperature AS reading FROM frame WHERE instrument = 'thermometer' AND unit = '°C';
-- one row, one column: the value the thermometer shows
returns 0 °C
